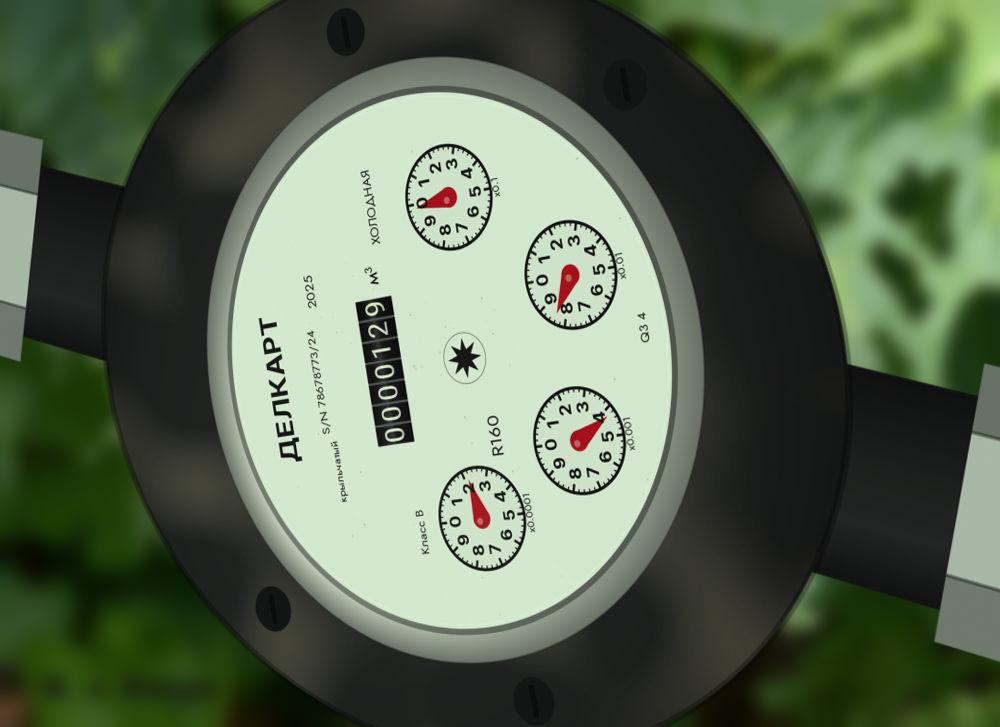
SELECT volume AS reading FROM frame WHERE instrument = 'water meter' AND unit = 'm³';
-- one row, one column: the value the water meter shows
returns 128.9842 m³
